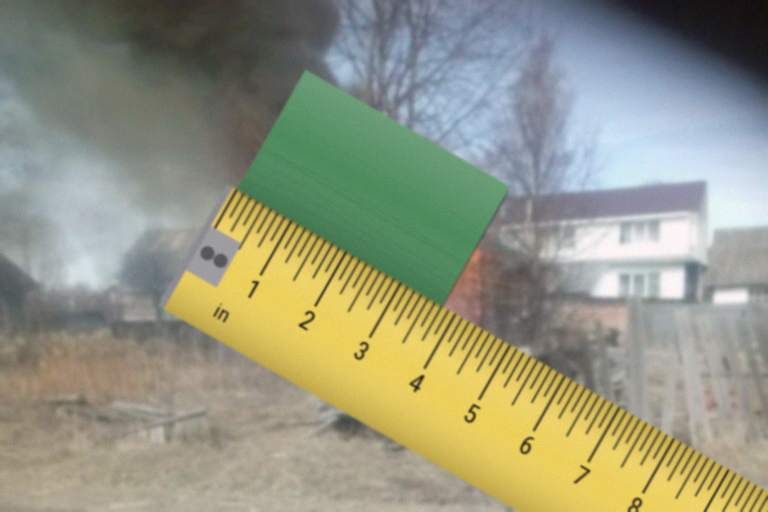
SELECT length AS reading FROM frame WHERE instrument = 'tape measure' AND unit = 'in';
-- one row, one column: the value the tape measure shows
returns 3.75 in
